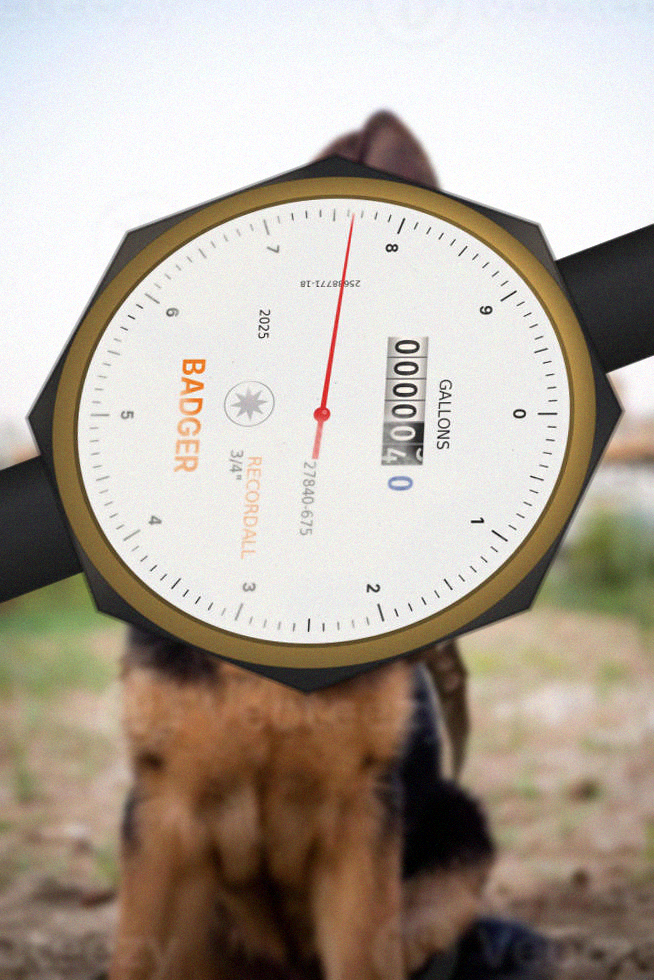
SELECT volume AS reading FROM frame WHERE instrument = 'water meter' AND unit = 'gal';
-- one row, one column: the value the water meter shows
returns 37.6 gal
